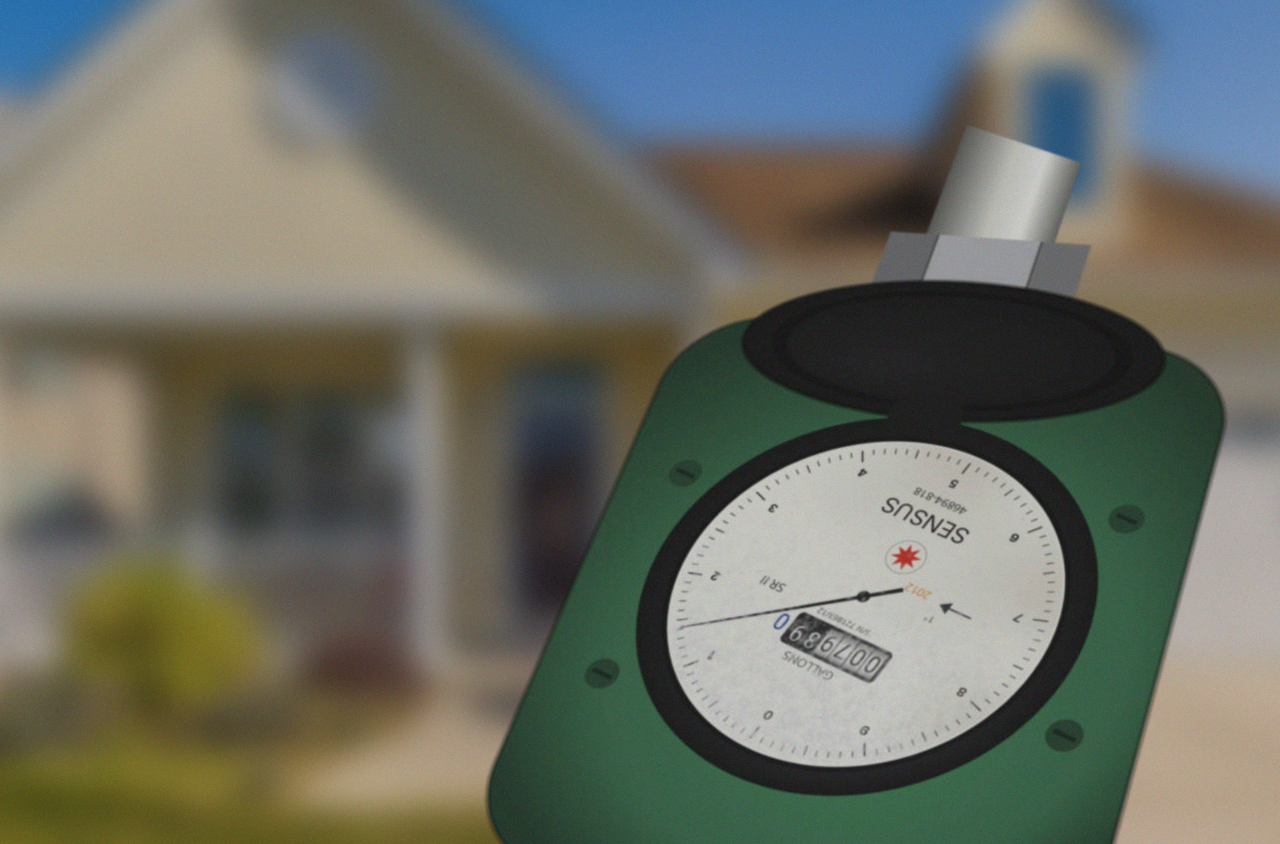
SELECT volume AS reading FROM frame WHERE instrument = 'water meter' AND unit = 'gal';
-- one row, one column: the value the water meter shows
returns 79391.4 gal
